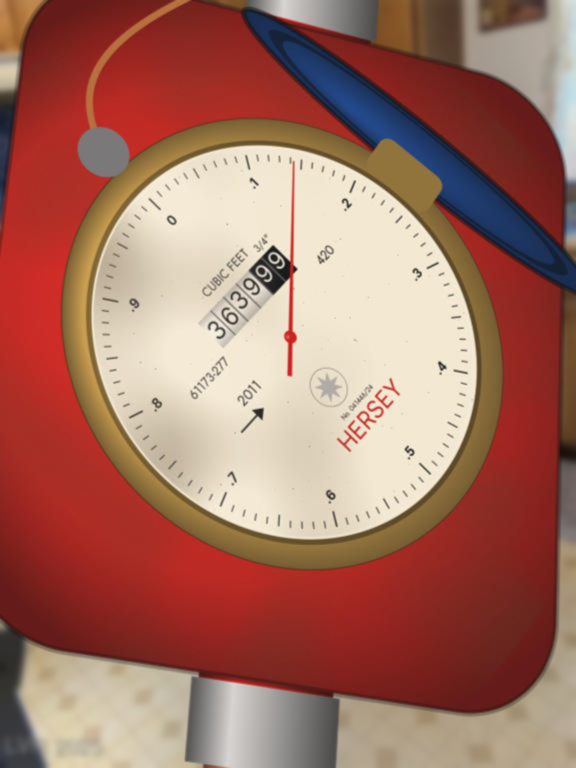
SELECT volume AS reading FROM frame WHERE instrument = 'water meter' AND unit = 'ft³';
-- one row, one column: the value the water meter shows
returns 363999.14 ft³
